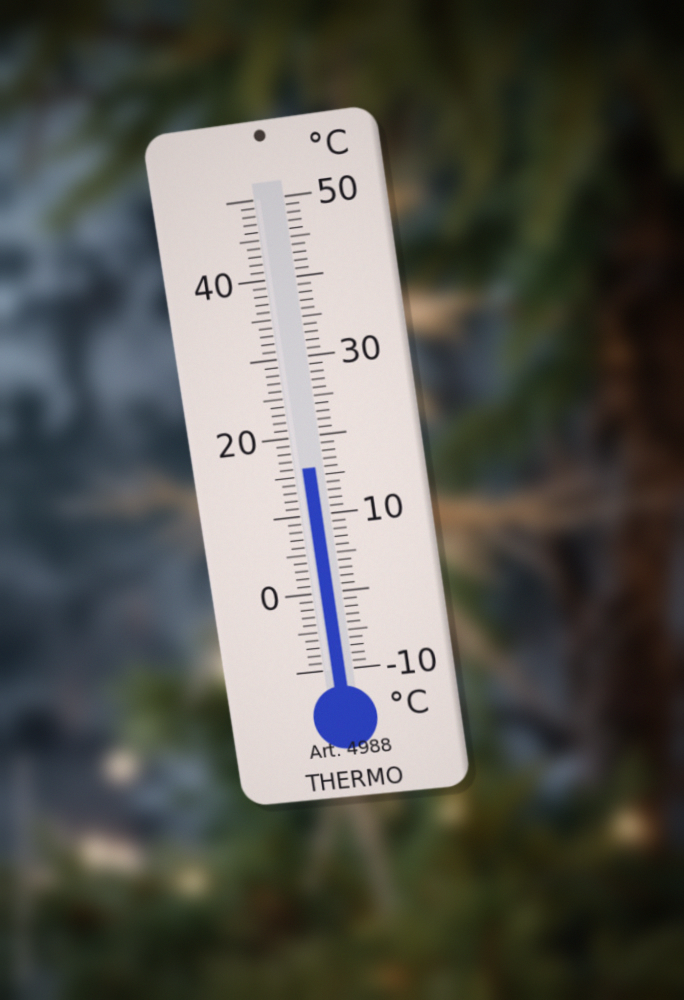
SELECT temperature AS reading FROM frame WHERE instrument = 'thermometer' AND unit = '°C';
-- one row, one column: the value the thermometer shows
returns 16 °C
